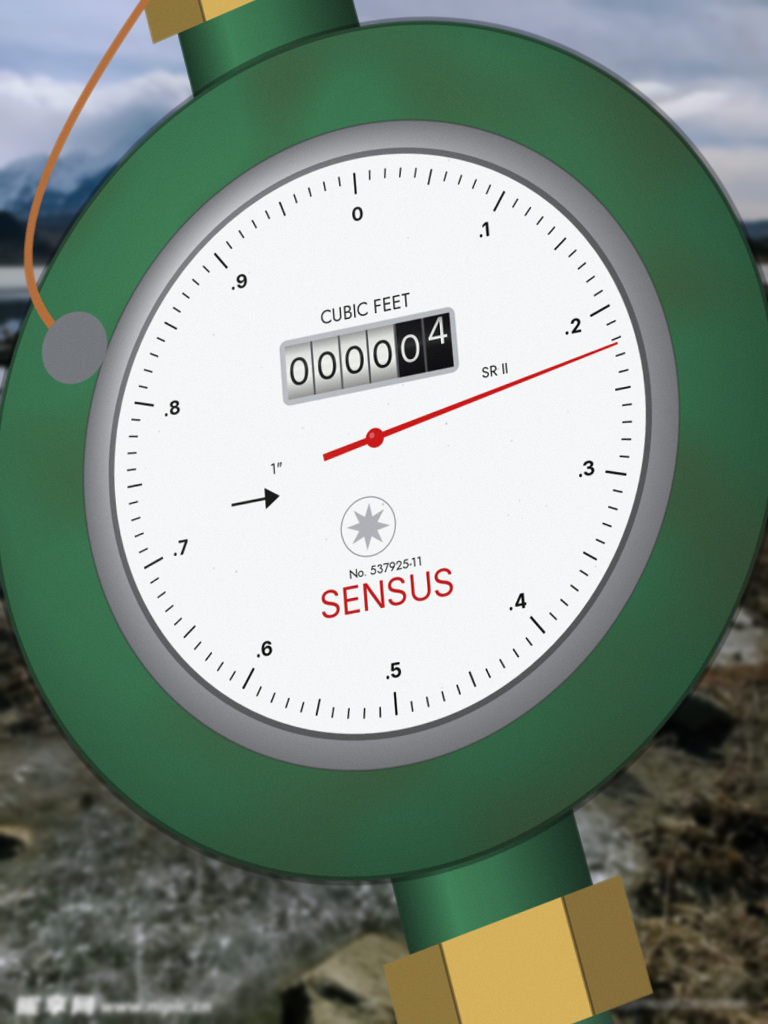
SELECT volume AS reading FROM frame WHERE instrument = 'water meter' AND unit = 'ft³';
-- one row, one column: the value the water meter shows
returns 4.22 ft³
